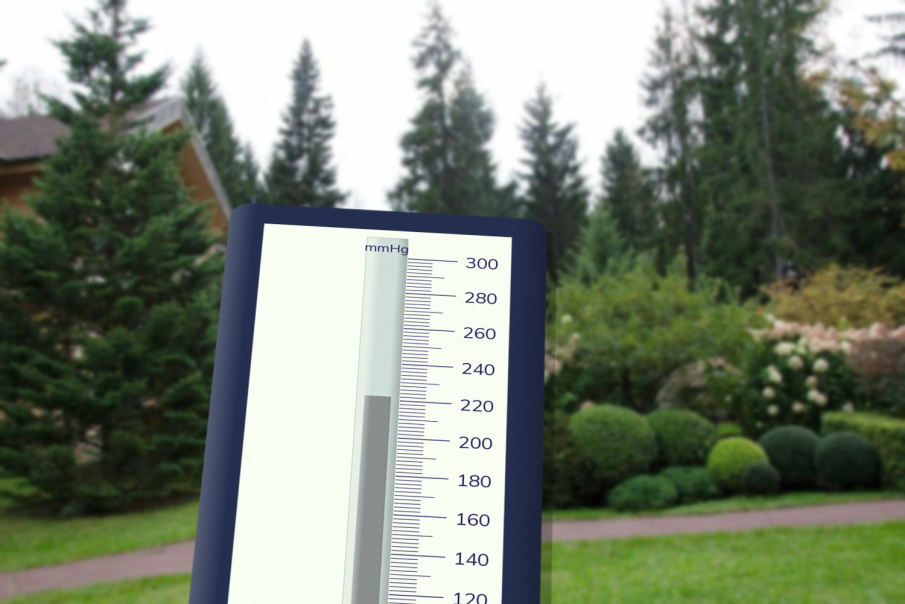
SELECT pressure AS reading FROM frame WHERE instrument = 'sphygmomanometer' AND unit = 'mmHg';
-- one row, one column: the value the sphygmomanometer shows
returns 222 mmHg
